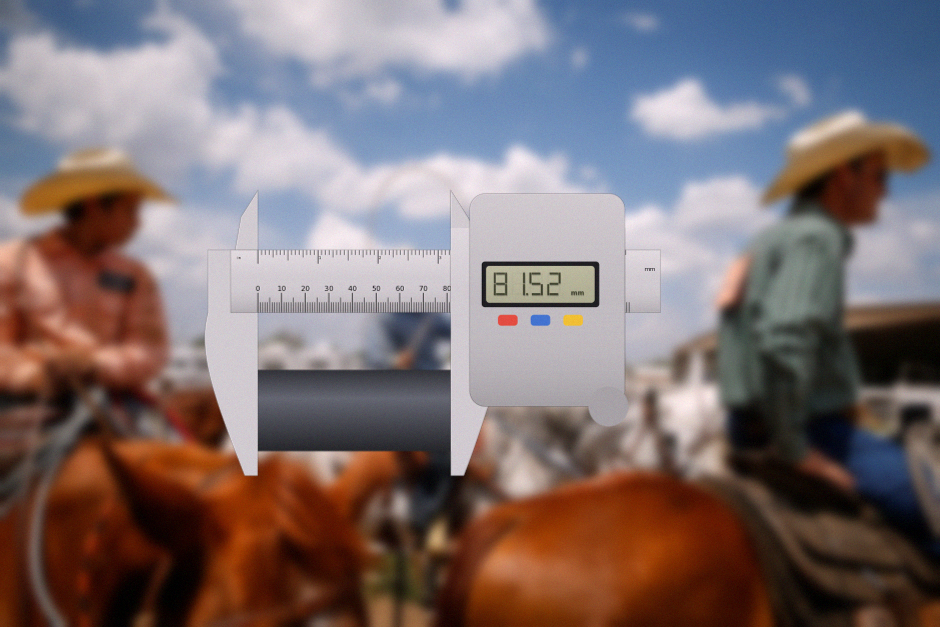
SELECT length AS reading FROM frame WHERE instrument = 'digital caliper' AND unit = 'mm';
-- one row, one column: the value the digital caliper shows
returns 81.52 mm
